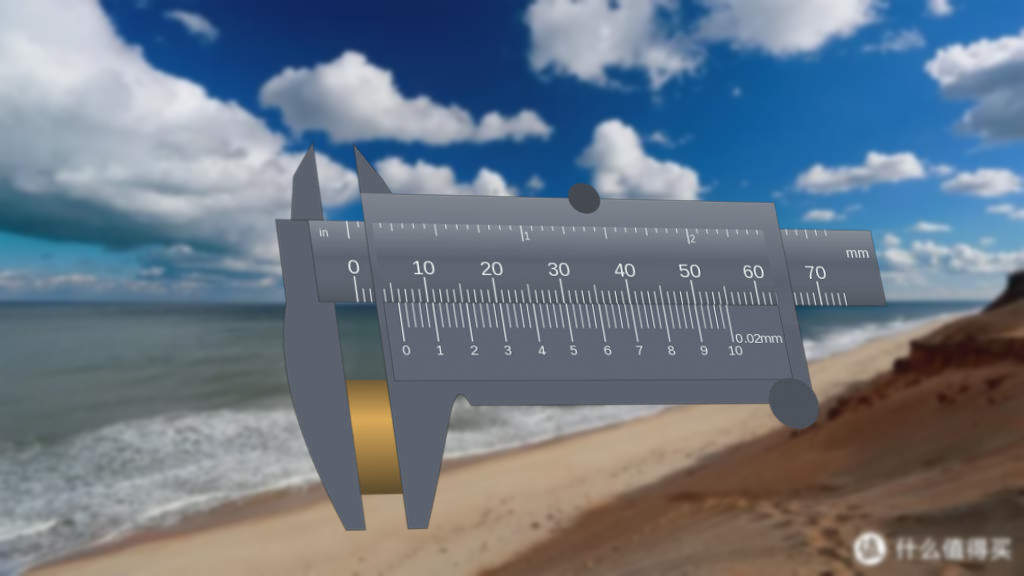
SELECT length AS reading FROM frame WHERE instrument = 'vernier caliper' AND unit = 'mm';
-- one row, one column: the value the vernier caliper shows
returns 5.8 mm
